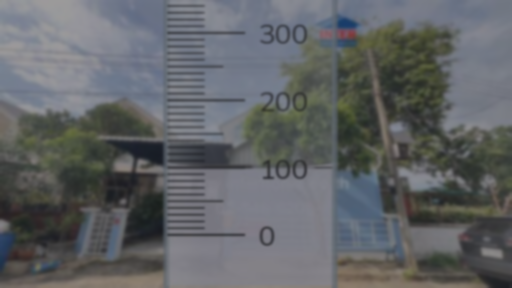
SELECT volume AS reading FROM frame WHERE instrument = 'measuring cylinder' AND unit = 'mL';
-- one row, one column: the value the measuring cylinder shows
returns 100 mL
